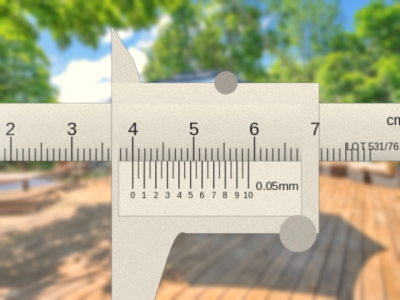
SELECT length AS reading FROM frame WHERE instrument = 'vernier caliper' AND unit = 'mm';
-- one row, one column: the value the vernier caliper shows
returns 40.0 mm
